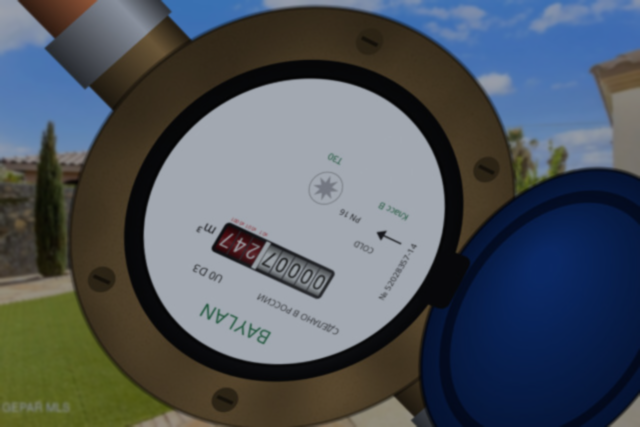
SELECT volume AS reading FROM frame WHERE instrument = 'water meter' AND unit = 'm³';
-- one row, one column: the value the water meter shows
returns 7.247 m³
